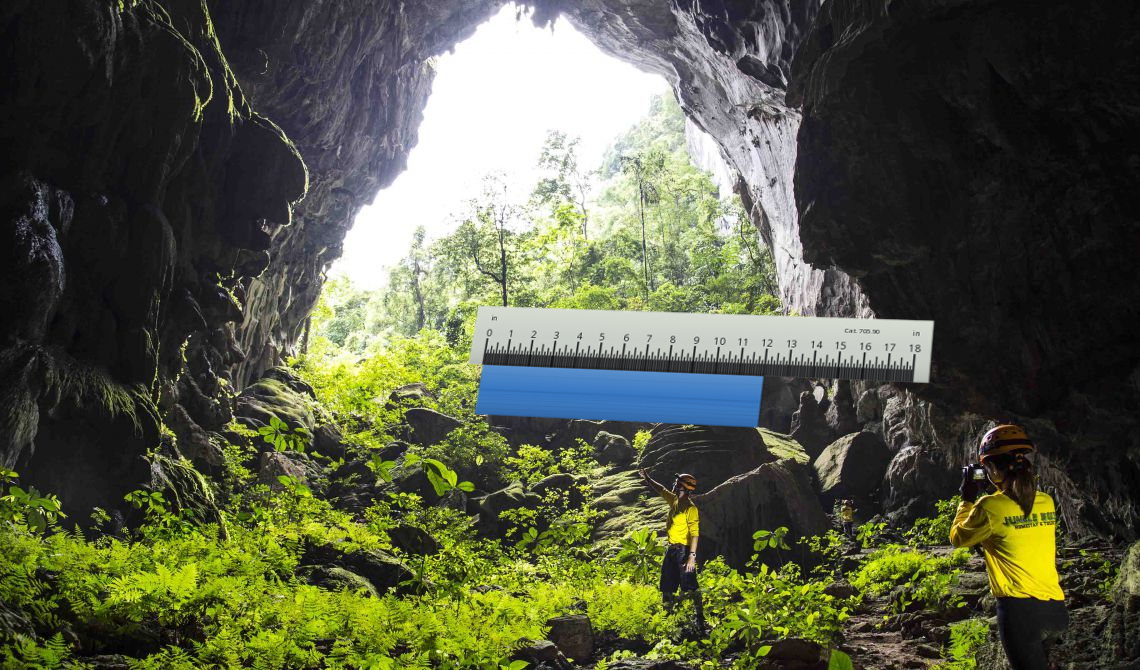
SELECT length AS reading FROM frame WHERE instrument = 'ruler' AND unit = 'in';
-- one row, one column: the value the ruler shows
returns 12 in
